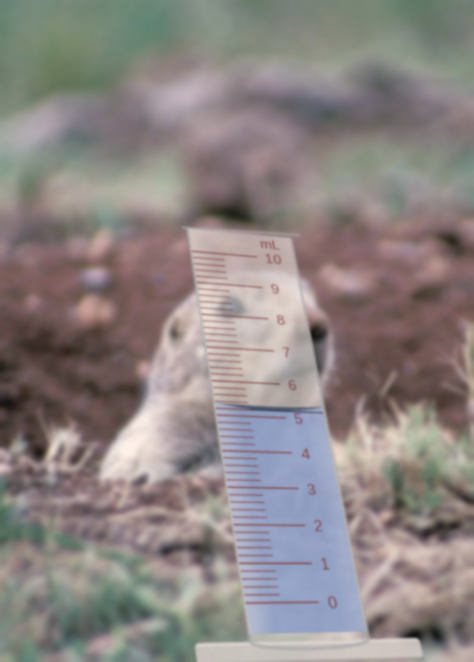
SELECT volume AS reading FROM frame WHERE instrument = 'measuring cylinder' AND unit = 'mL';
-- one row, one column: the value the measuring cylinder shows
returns 5.2 mL
